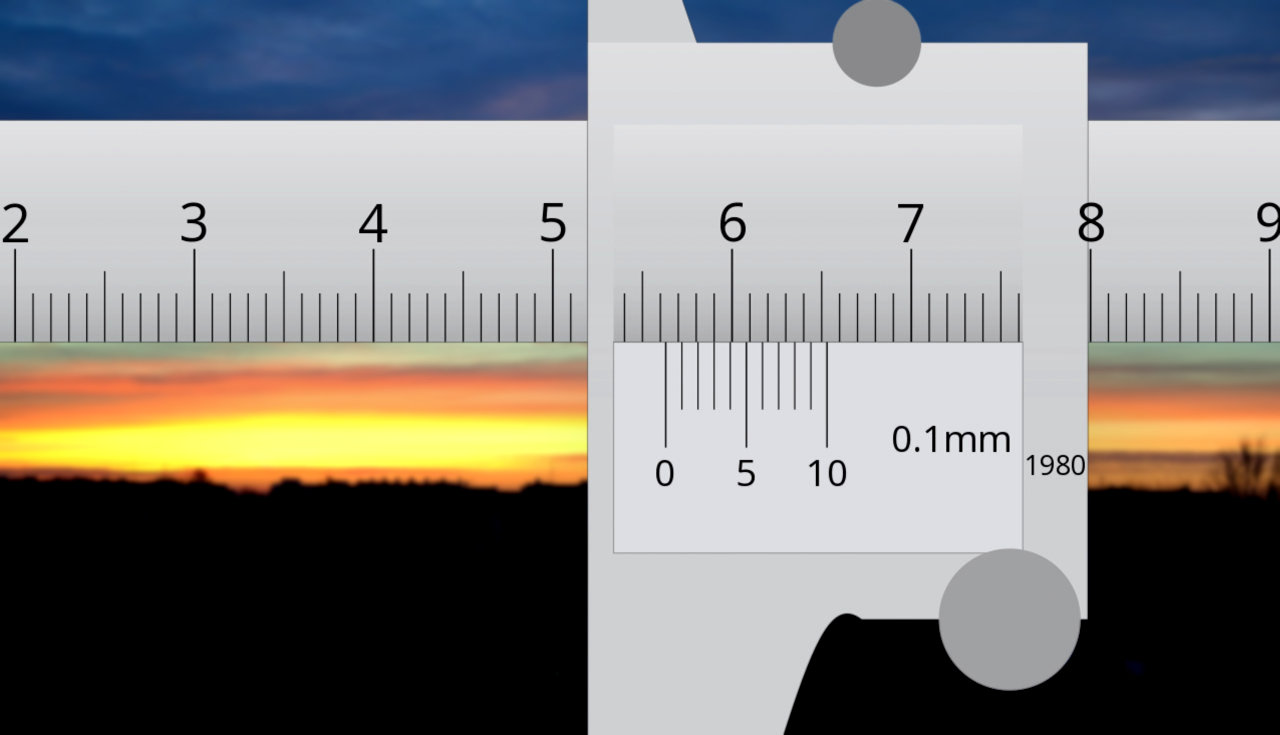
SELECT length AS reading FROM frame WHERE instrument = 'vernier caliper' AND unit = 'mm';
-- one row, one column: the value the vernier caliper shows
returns 56.3 mm
